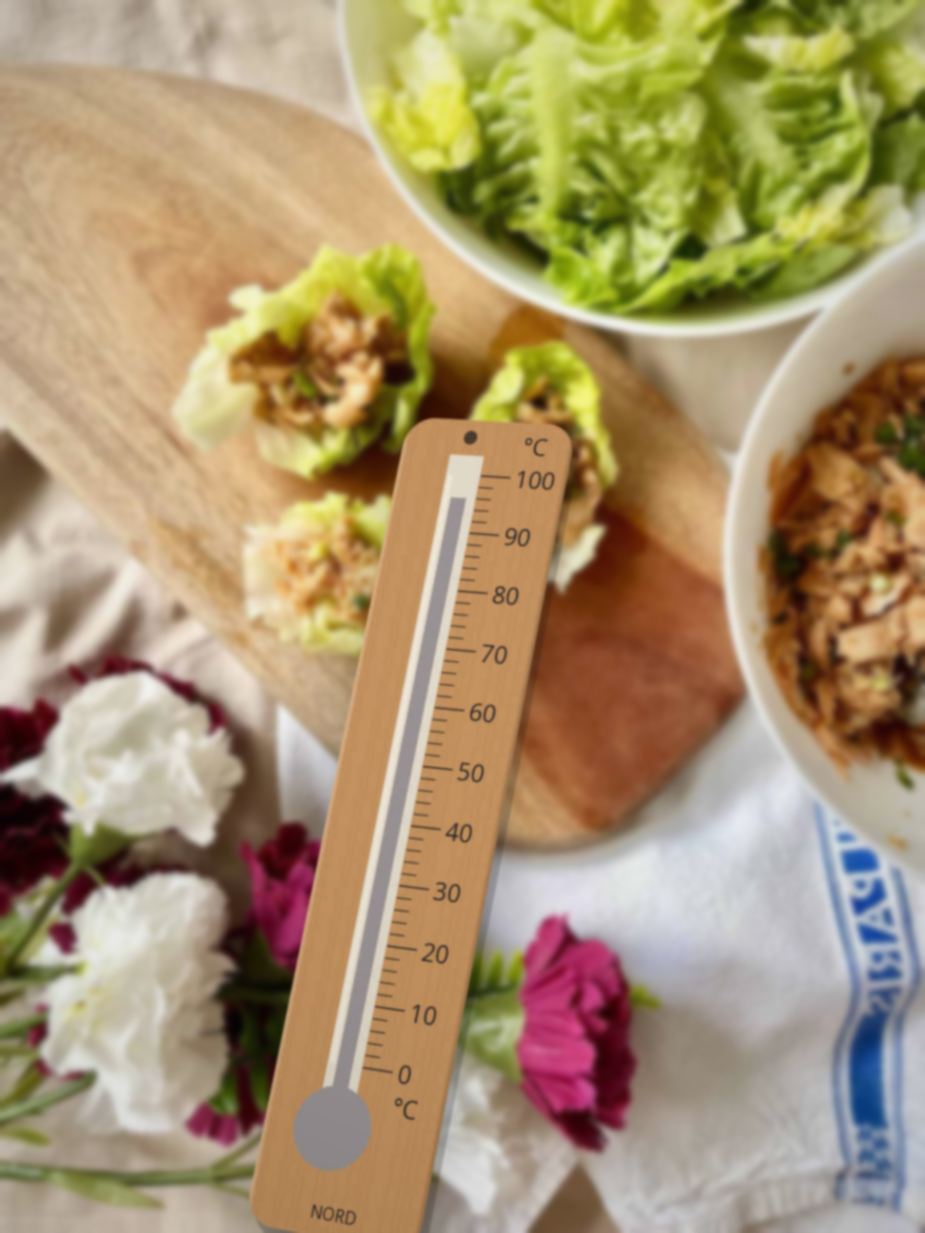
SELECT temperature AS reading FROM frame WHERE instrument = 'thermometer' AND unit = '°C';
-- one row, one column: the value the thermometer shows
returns 96 °C
